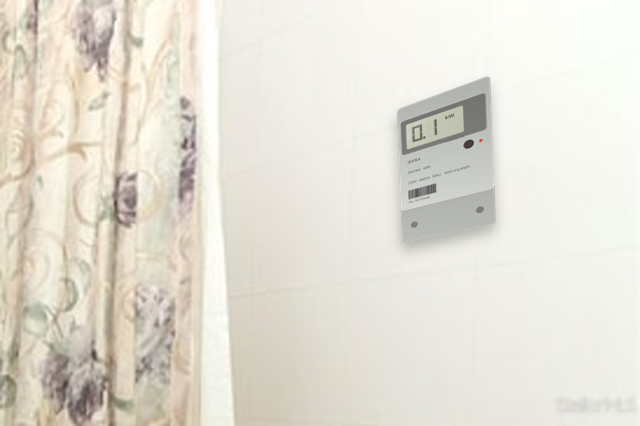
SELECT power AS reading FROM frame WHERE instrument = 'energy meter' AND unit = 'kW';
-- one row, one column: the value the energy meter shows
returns 0.1 kW
